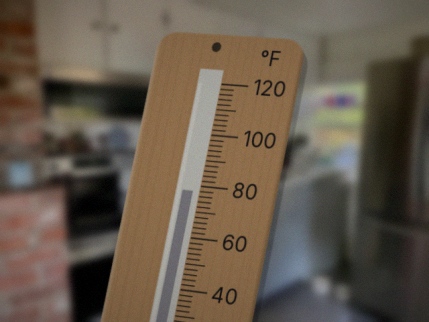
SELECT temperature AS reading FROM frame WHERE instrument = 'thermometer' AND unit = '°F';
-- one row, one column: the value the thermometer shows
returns 78 °F
